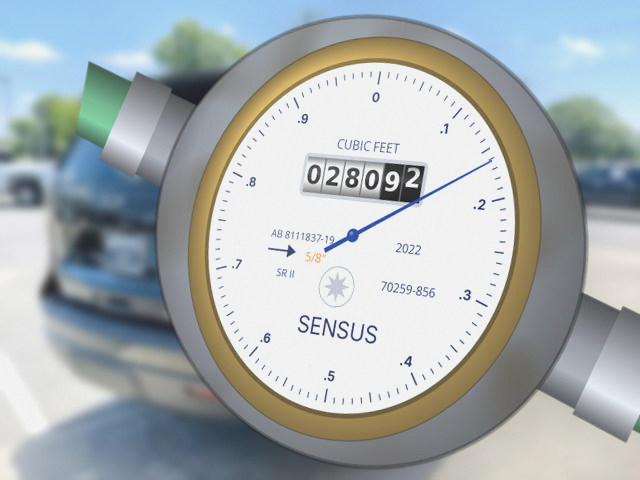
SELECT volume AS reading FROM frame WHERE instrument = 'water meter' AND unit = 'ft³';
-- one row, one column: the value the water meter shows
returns 28092.16 ft³
